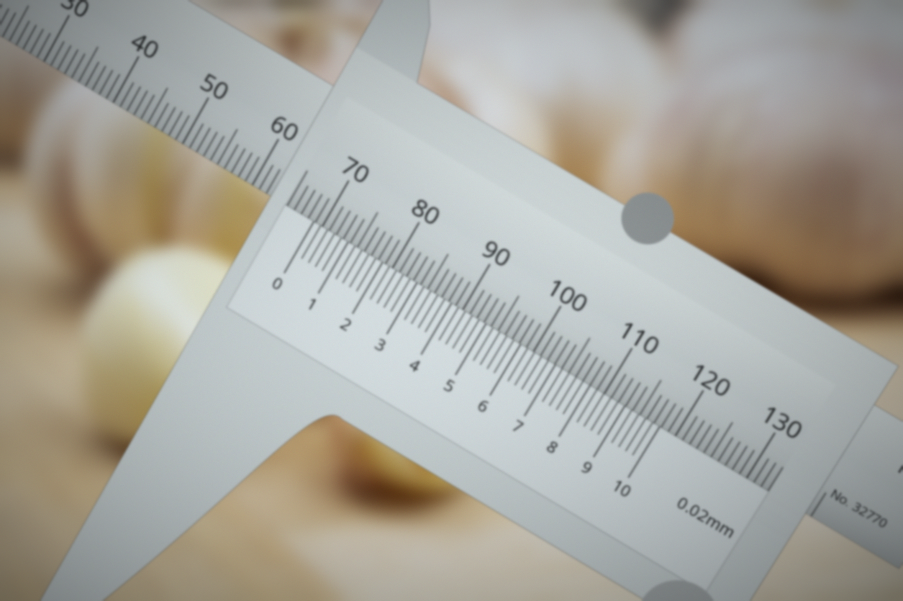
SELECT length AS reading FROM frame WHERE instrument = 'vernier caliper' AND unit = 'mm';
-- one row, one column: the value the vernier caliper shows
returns 68.8 mm
